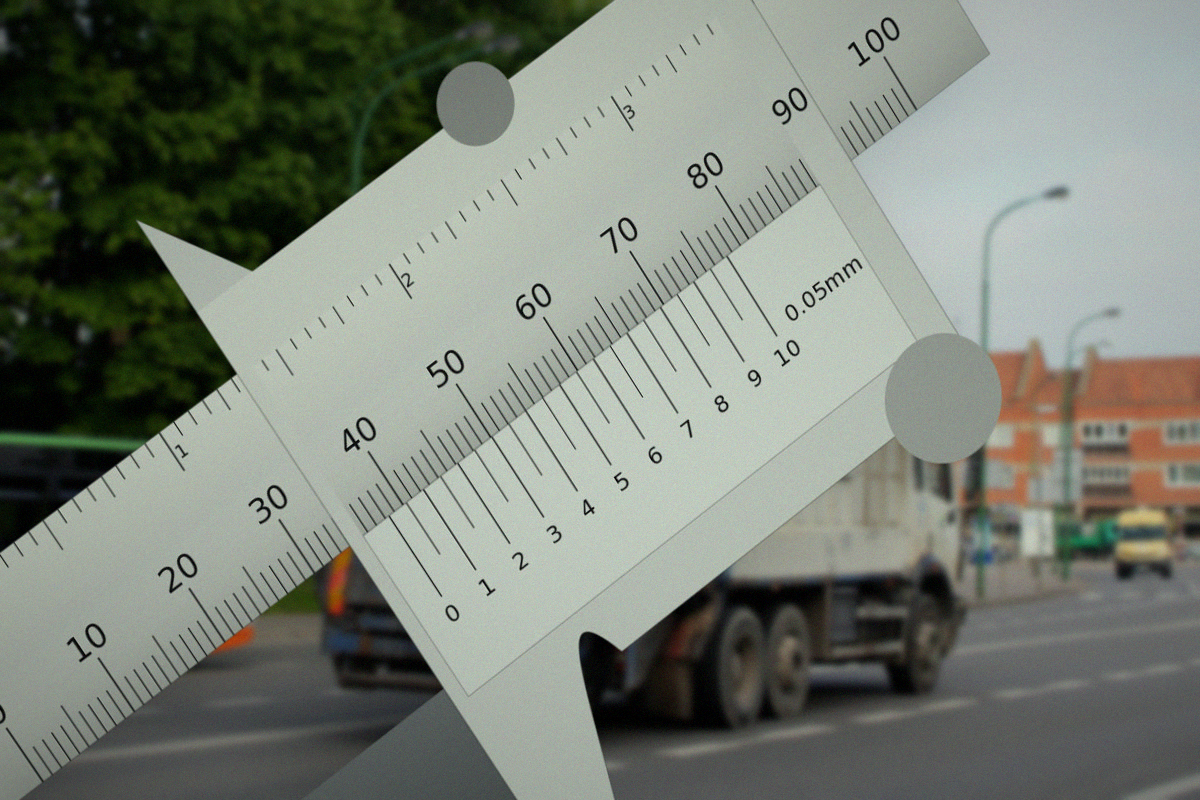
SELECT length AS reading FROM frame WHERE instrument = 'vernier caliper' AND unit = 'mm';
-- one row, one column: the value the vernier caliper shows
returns 38.4 mm
